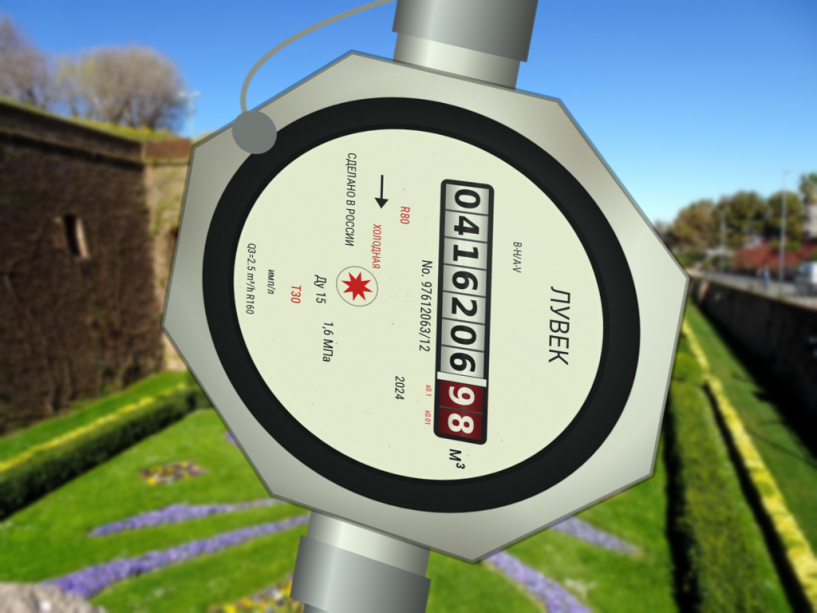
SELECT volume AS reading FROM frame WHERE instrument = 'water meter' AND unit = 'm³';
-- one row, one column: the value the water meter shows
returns 416206.98 m³
